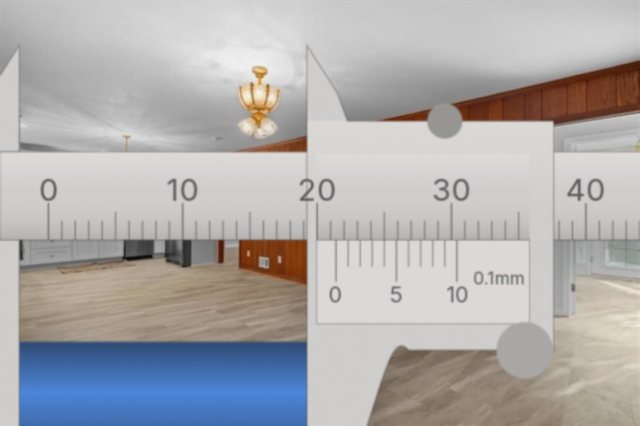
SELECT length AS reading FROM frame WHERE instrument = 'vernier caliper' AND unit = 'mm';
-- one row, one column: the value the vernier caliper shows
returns 21.4 mm
